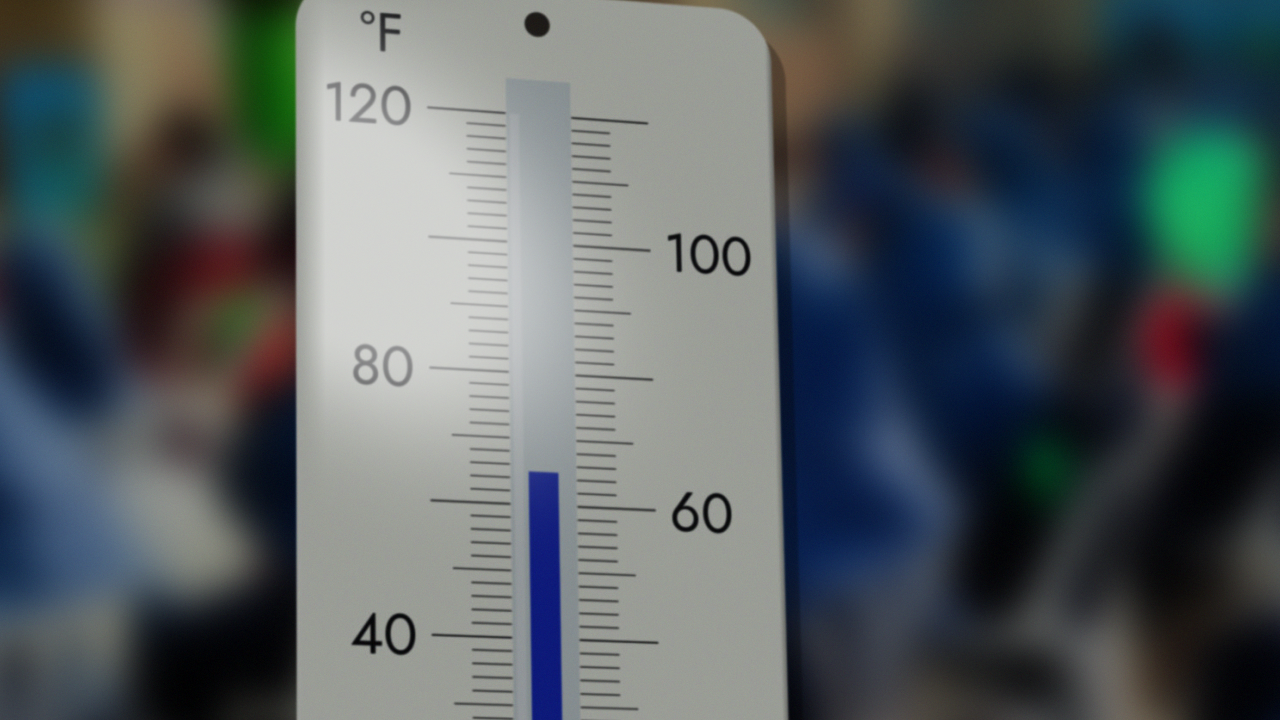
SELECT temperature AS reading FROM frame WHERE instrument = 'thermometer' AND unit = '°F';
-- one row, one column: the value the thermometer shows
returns 65 °F
